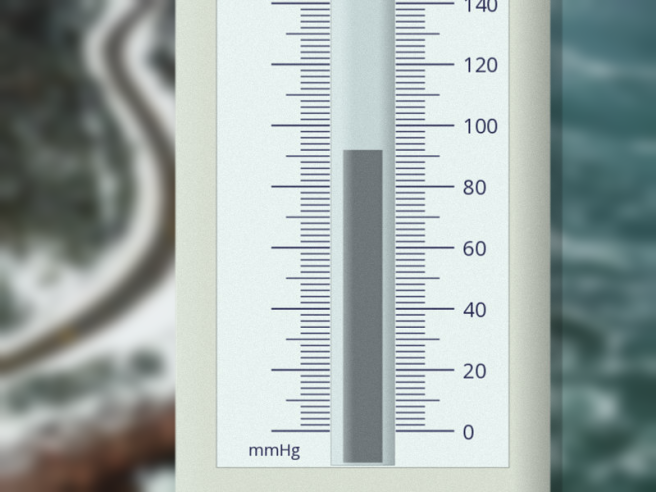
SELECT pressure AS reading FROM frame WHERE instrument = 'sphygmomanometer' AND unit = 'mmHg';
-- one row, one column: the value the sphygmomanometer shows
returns 92 mmHg
